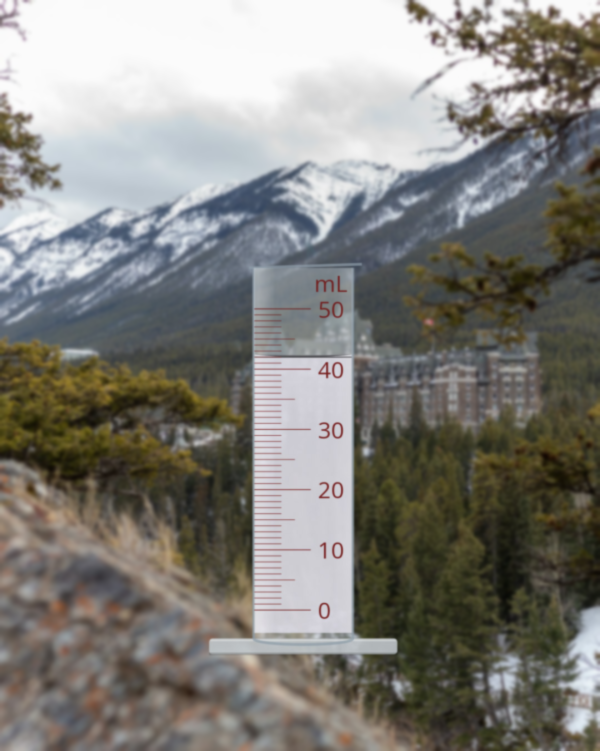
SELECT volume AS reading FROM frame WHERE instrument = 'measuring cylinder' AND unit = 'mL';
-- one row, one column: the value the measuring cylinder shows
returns 42 mL
